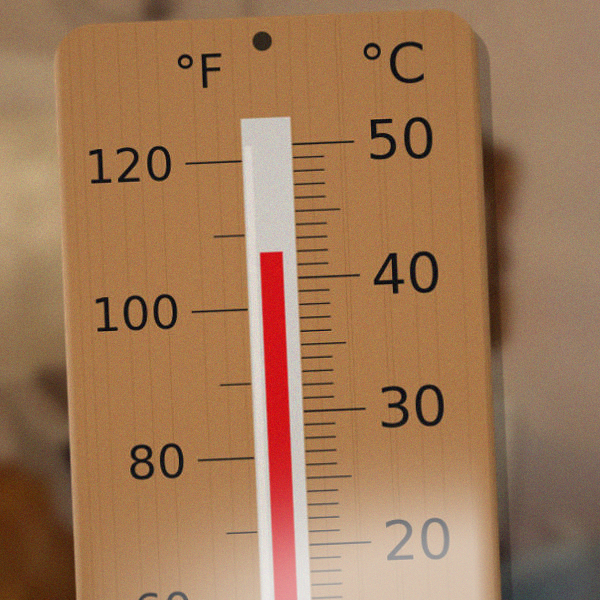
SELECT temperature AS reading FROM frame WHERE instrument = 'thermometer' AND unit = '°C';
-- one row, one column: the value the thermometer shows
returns 42 °C
